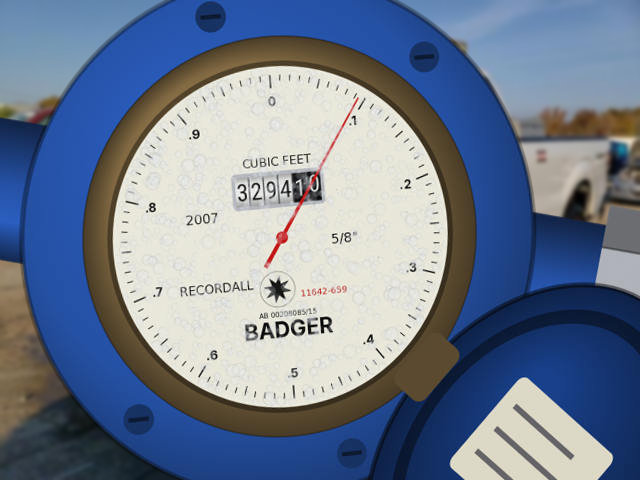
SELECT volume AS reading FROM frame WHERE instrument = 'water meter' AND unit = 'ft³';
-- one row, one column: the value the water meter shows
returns 329410.09 ft³
